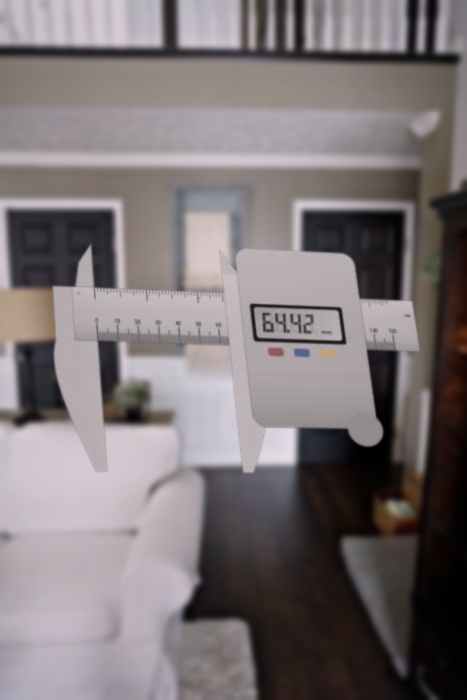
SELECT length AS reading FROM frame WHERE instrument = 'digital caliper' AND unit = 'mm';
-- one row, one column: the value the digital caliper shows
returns 64.42 mm
